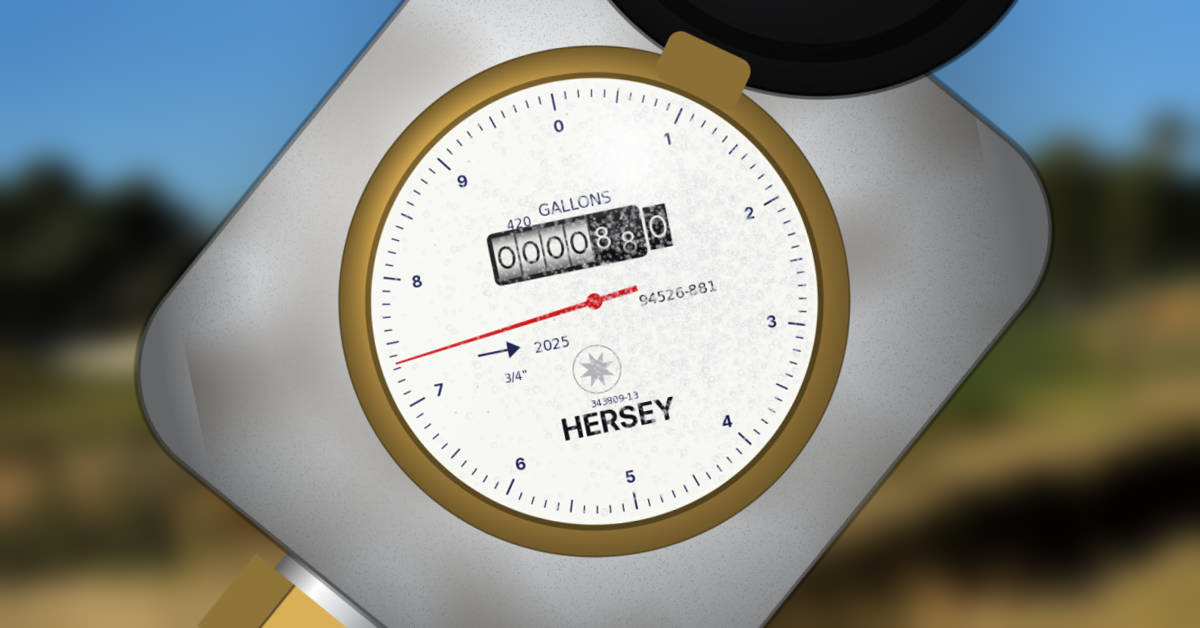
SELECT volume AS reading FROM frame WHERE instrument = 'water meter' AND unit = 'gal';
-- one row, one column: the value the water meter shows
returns 877.3 gal
